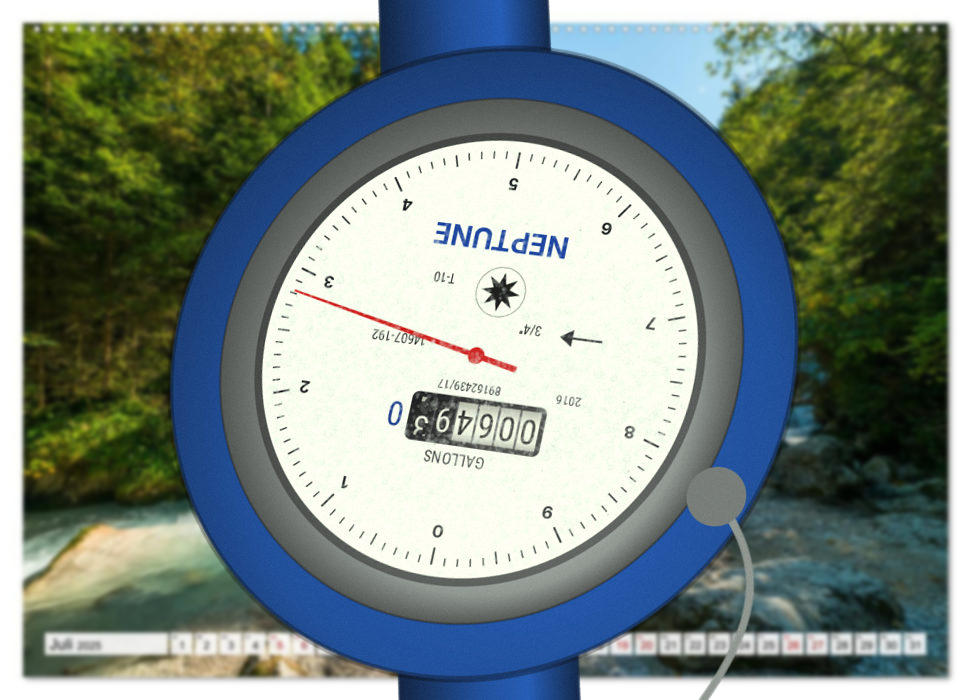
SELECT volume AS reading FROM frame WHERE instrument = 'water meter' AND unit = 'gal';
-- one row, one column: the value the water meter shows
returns 64932.8 gal
